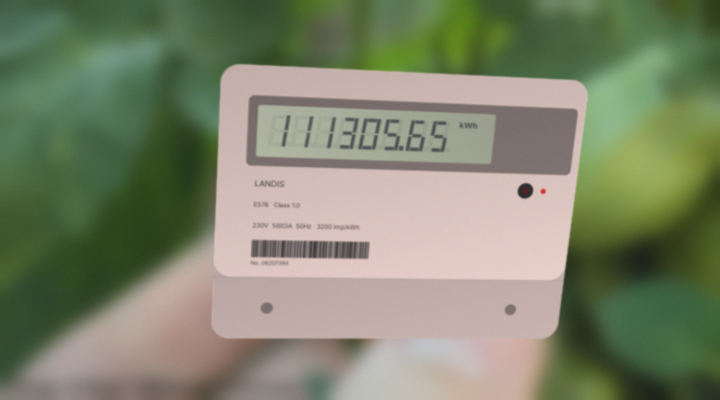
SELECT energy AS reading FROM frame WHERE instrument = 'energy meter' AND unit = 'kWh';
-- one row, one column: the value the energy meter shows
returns 111305.65 kWh
